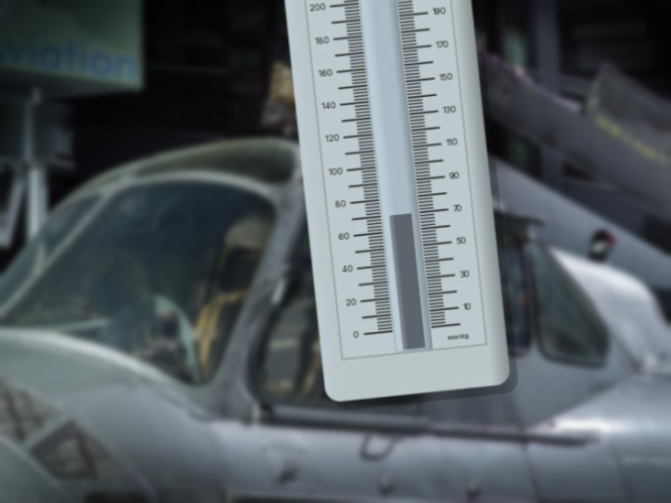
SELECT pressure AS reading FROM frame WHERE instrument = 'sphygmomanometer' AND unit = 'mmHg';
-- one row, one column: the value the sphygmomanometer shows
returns 70 mmHg
